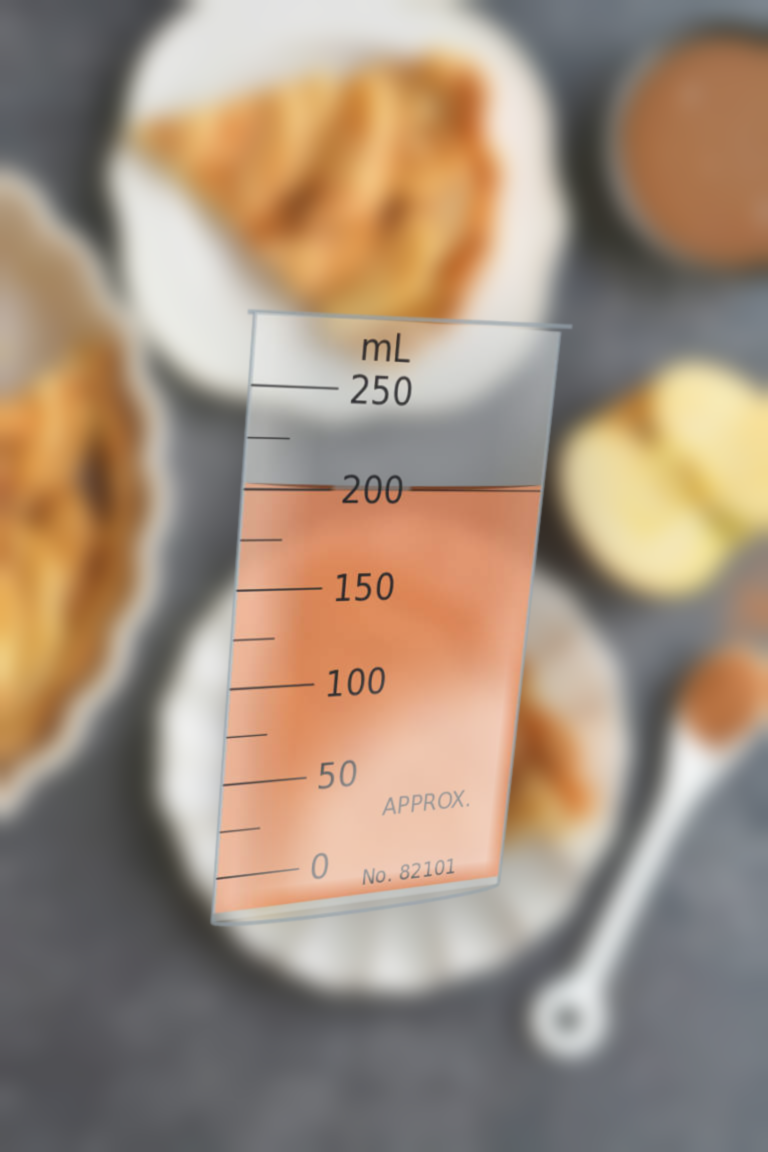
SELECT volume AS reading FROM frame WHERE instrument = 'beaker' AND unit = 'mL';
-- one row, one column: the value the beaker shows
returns 200 mL
